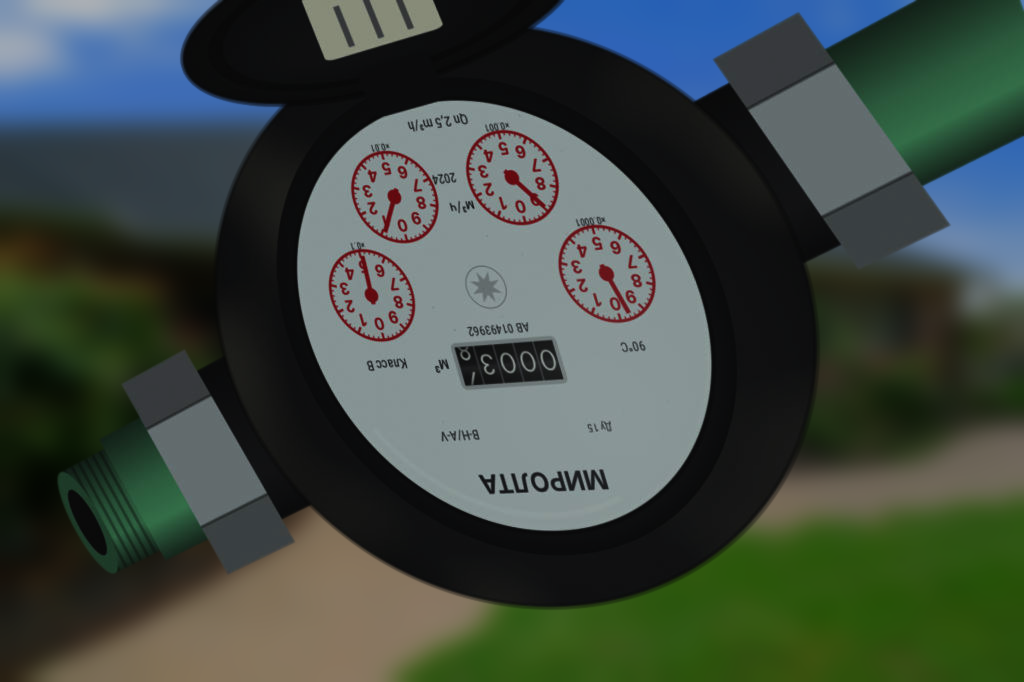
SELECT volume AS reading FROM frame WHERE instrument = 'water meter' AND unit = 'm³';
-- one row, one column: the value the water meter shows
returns 37.5089 m³
